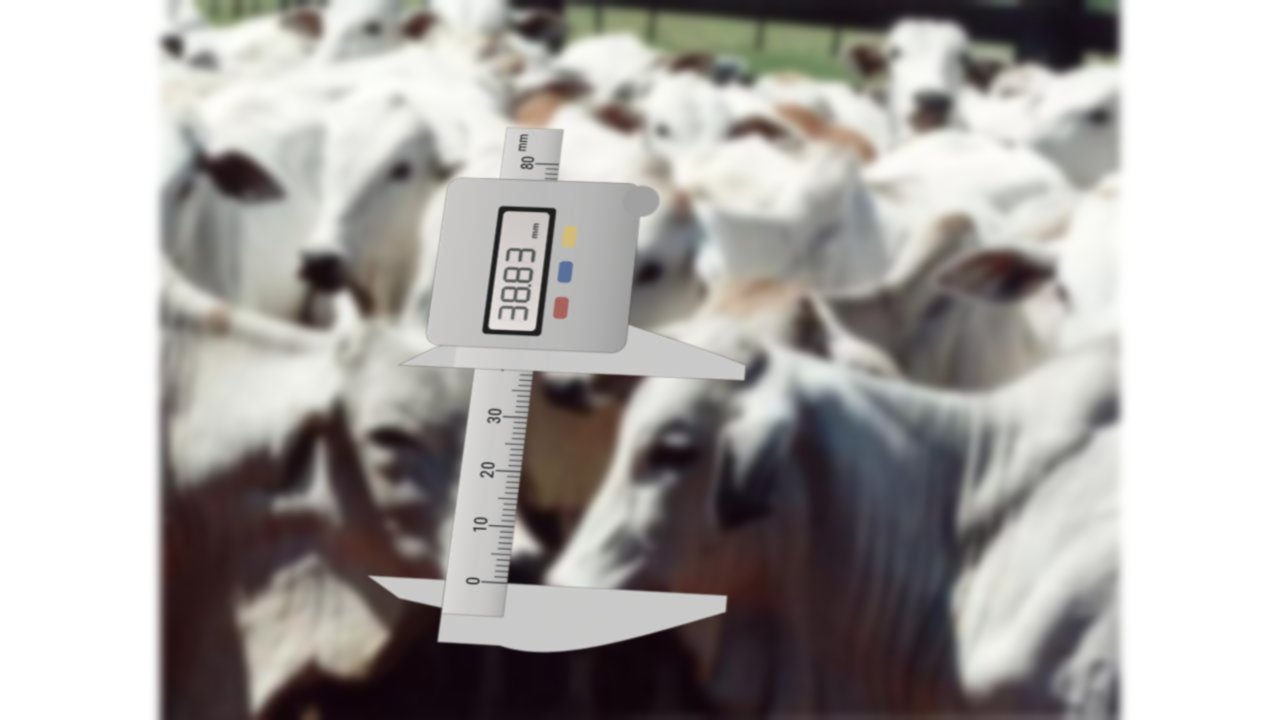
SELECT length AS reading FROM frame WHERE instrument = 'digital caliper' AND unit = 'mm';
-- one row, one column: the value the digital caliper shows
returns 38.83 mm
